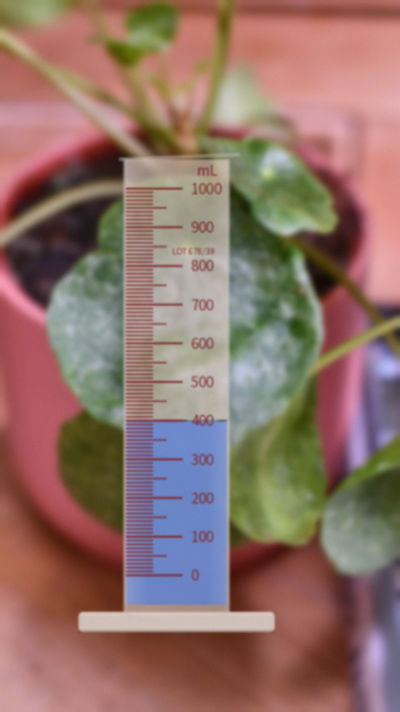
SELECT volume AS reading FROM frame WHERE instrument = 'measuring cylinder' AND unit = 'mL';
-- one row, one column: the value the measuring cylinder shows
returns 400 mL
